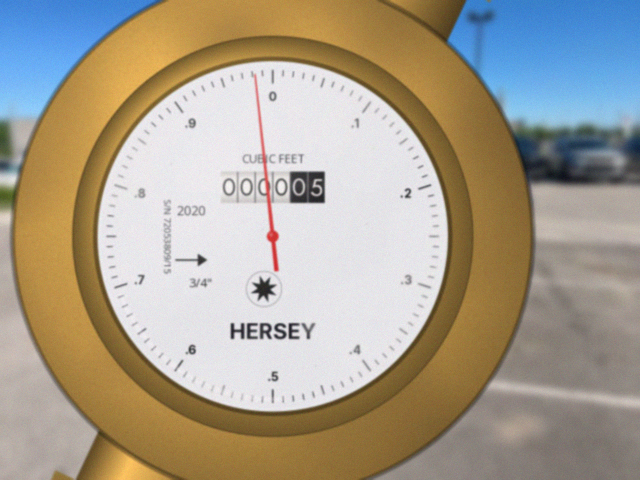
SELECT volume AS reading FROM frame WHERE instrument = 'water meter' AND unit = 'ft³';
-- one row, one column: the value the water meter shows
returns 4.98 ft³
